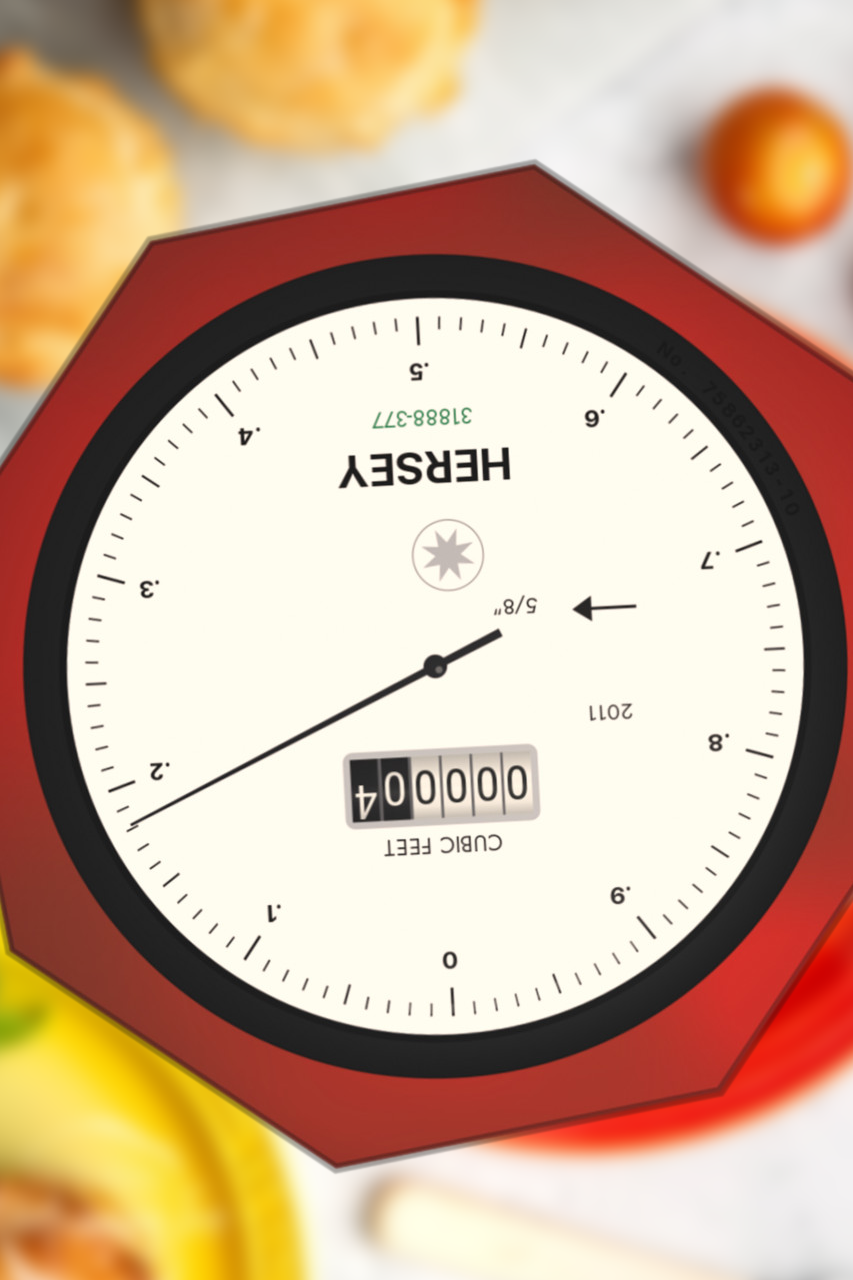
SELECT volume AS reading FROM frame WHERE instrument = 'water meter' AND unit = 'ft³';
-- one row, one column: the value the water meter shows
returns 4.18 ft³
